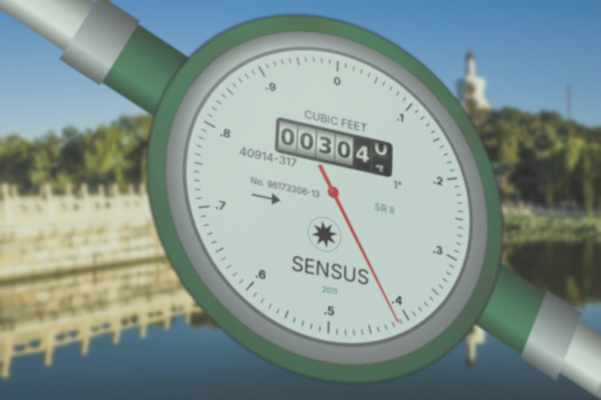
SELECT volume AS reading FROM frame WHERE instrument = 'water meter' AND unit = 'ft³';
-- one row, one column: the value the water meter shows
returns 3040.41 ft³
